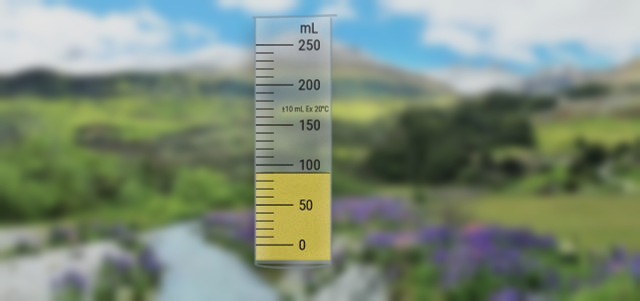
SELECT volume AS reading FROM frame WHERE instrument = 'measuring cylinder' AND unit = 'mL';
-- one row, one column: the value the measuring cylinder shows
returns 90 mL
